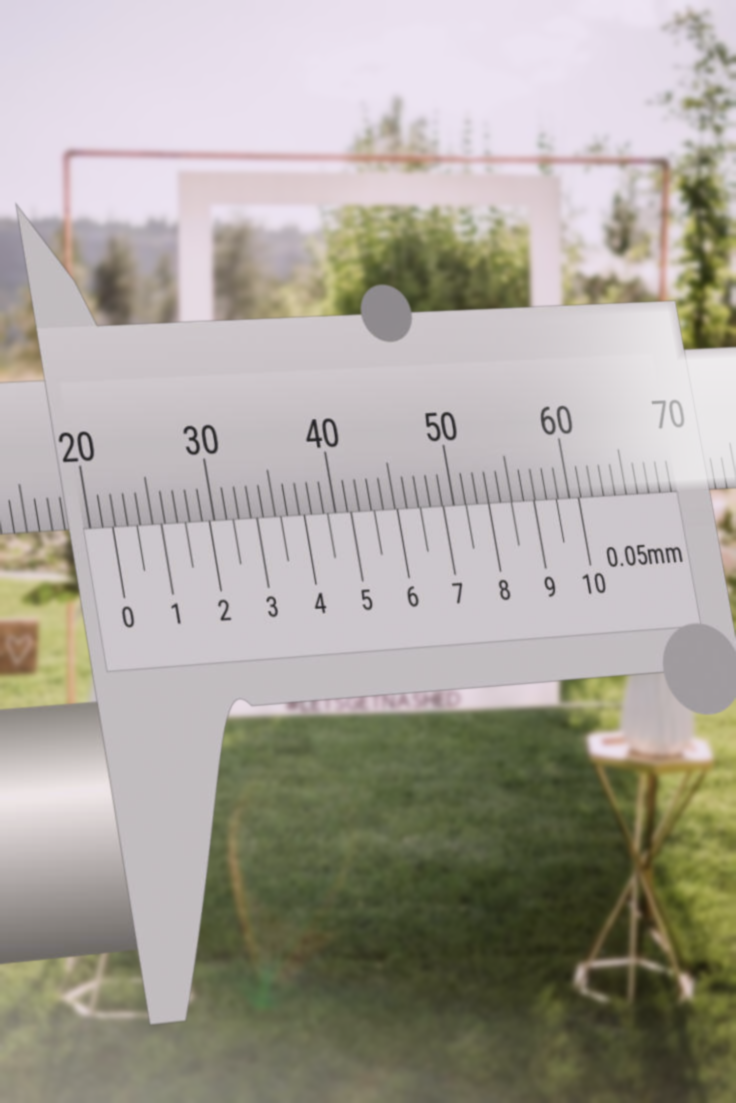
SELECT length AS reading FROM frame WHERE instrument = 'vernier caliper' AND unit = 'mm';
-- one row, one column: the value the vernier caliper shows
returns 21.8 mm
